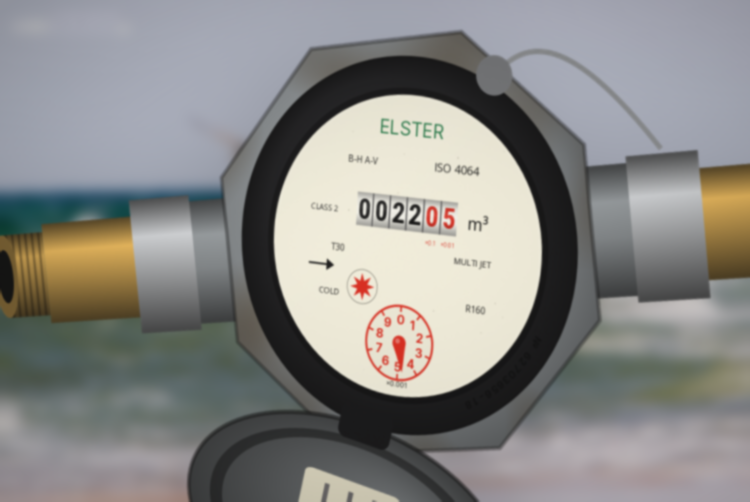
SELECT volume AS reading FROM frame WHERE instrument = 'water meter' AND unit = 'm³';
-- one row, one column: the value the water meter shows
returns 22.054 m³
